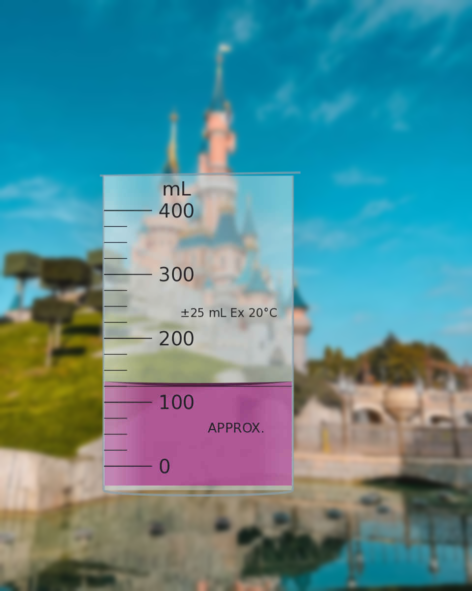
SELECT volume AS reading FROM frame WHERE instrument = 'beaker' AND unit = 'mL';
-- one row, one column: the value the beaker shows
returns 125 mL
